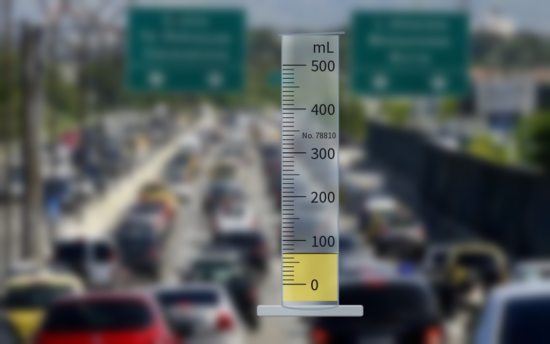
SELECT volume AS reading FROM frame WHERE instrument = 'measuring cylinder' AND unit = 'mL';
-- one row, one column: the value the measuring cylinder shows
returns 70 mL
